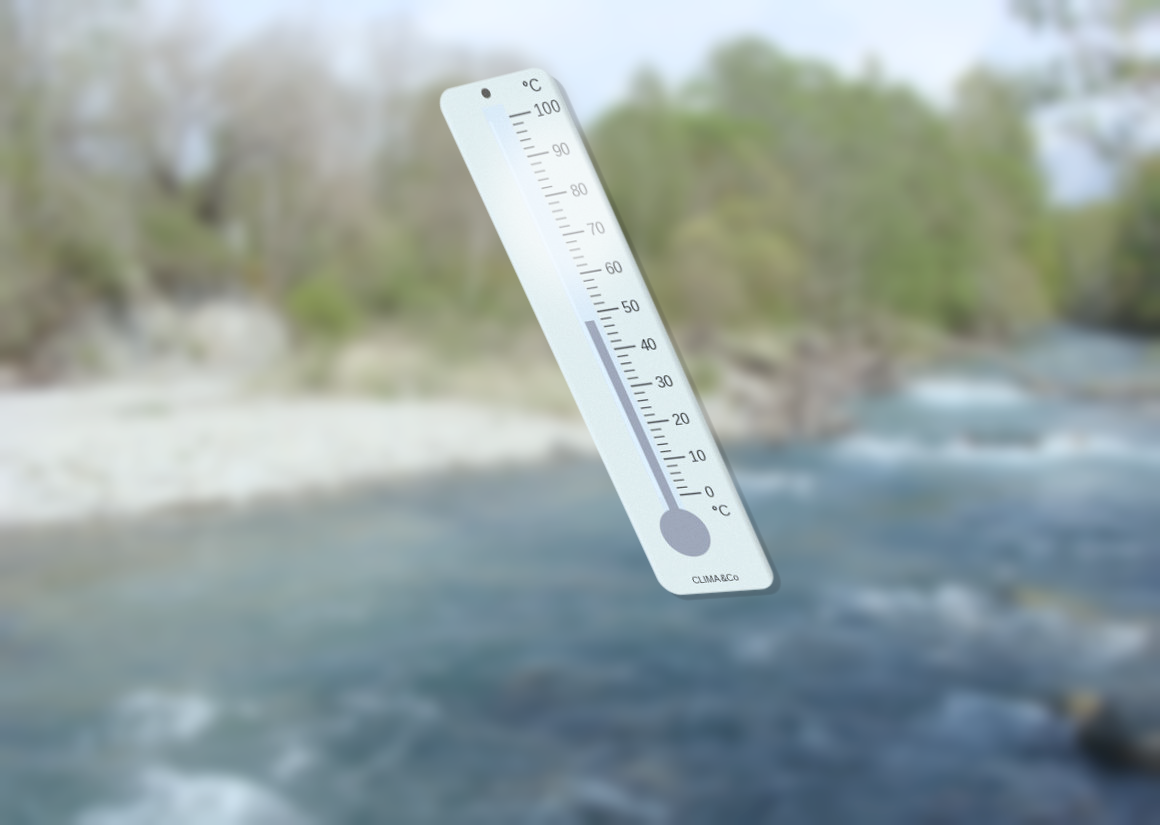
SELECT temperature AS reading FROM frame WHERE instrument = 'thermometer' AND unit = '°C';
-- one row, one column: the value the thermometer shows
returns 48 °C
